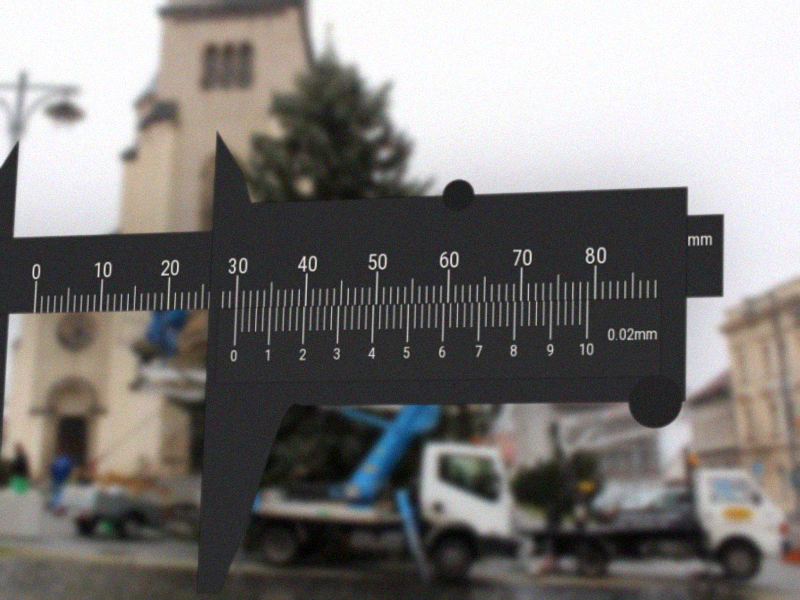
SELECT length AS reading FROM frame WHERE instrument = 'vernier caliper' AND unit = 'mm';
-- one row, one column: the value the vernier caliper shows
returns 30.0 mm
